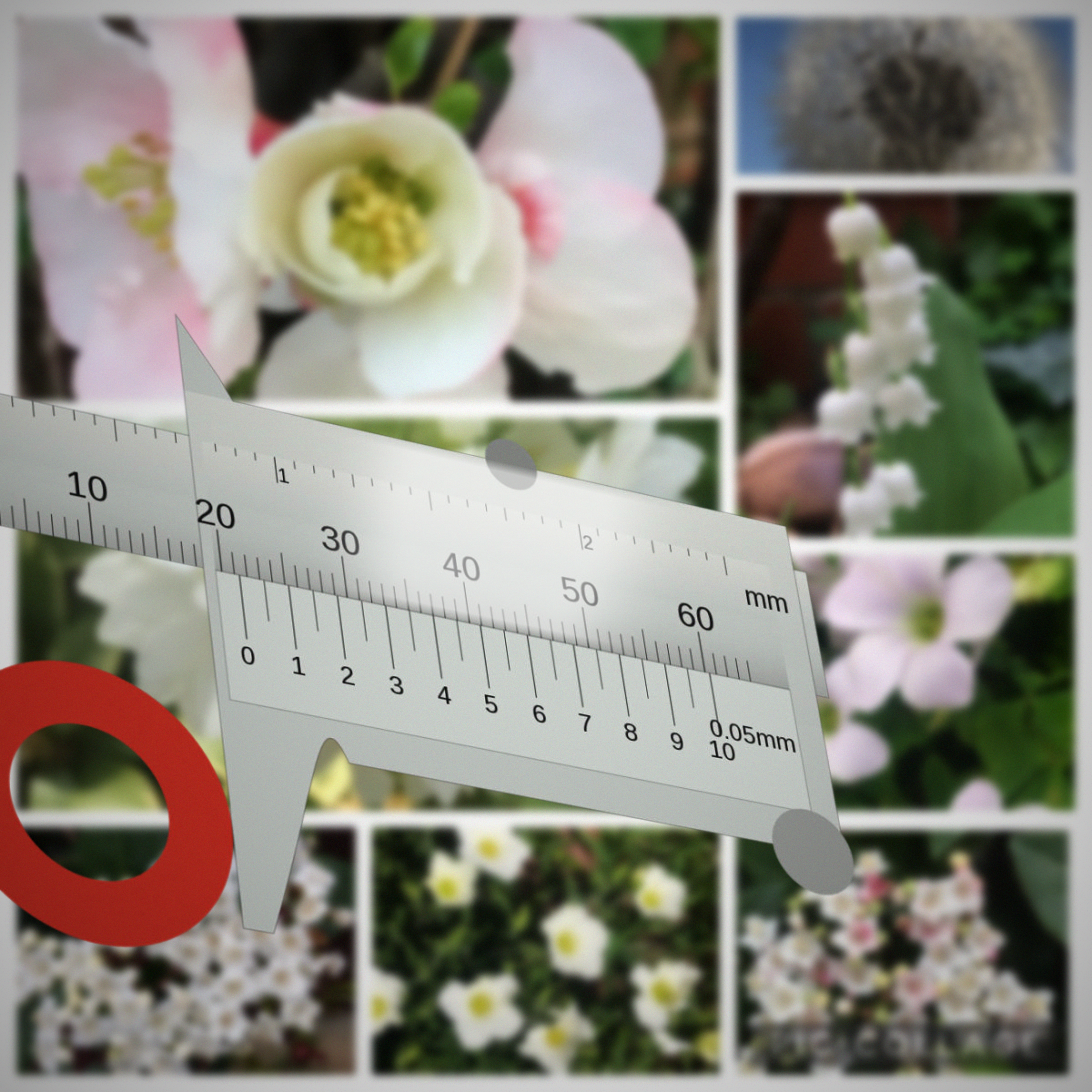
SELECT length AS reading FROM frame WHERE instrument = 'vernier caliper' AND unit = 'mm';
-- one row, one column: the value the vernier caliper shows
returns 21.4 mm
